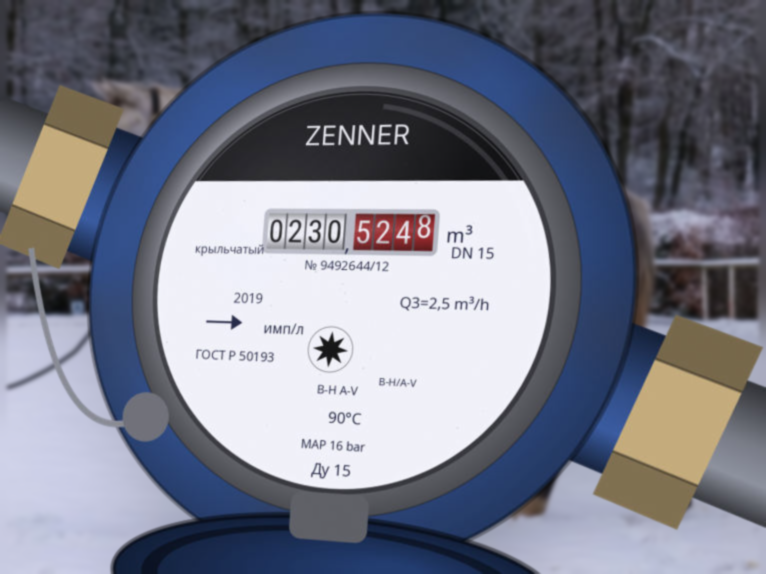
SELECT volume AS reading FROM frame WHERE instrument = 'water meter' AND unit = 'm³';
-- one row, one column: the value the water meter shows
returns 230.5248 m³
